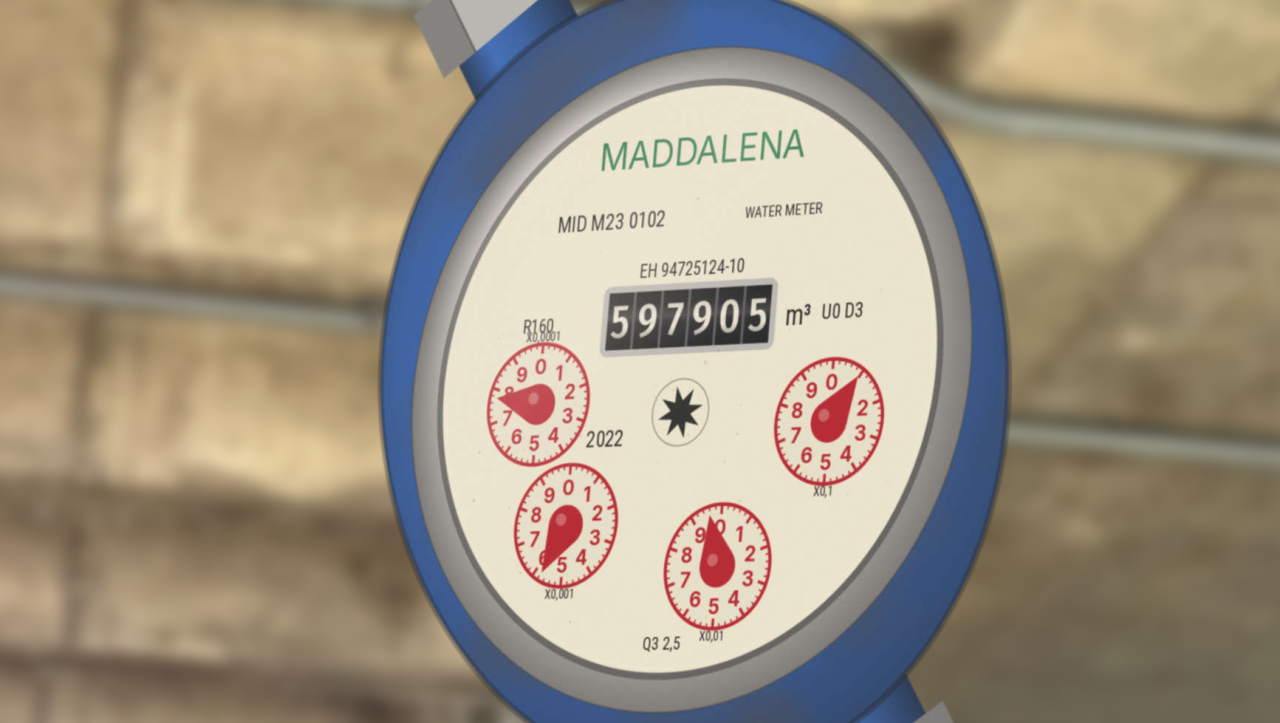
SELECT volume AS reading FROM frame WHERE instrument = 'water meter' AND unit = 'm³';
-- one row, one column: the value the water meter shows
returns 597905.0957 m³
